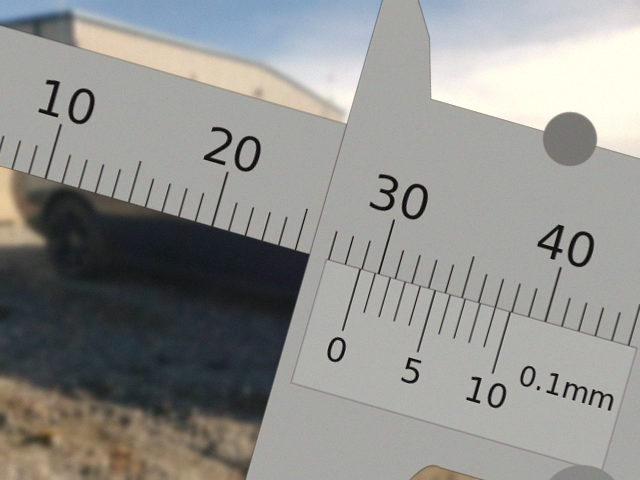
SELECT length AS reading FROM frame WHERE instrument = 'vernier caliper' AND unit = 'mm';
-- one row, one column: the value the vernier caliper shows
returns 28.9 mm
